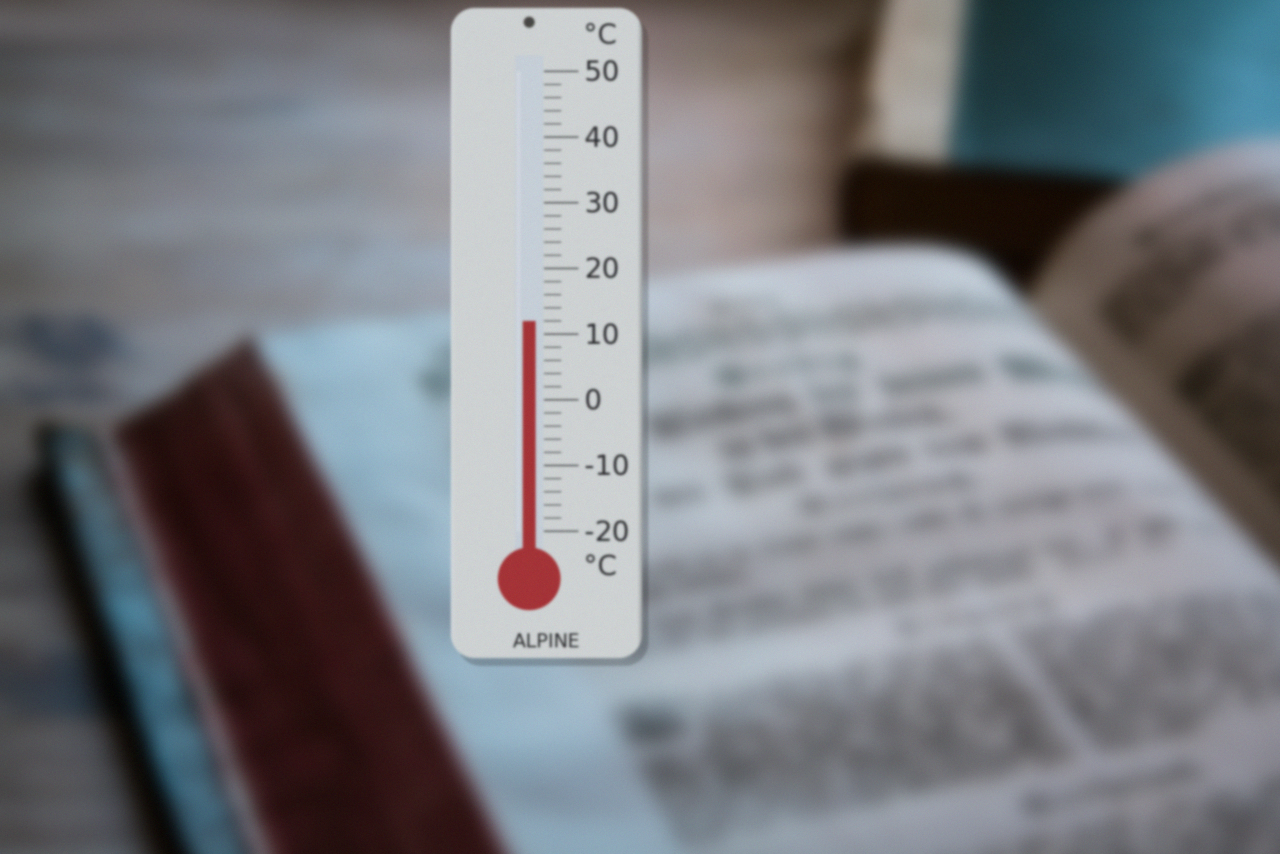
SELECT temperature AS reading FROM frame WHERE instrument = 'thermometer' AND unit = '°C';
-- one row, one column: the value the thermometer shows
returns 12 °C
